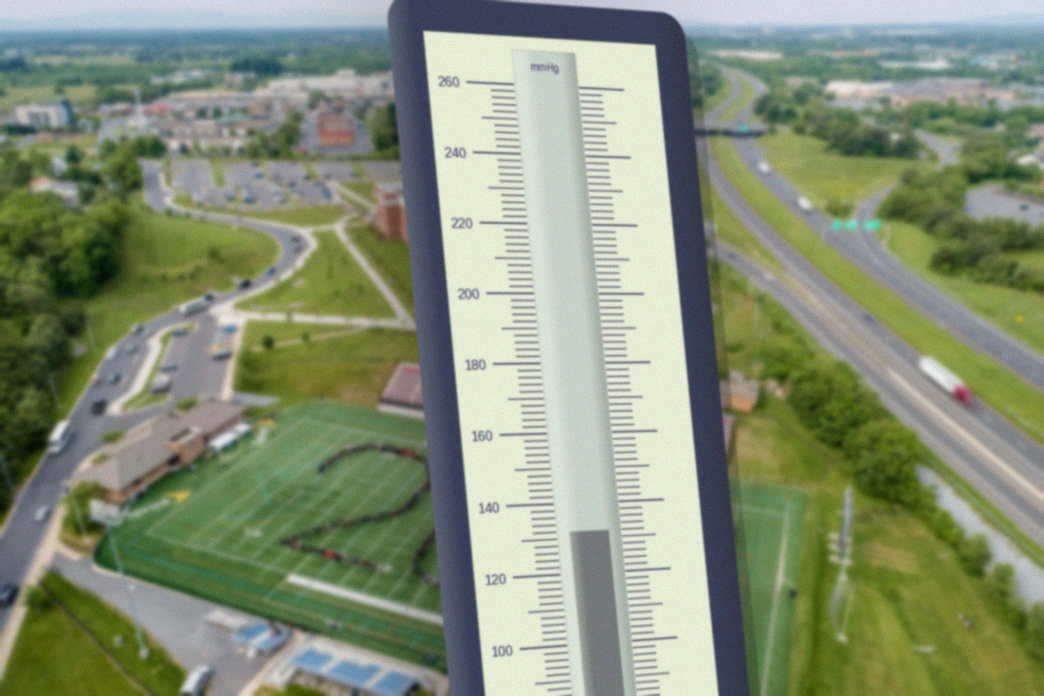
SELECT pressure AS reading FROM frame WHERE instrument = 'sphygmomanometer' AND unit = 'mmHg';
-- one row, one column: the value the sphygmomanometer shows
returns 132 mmHg
